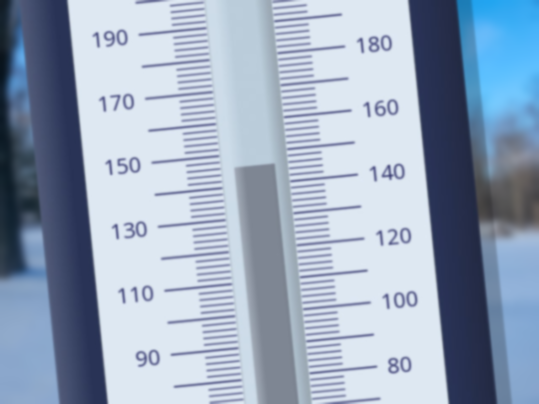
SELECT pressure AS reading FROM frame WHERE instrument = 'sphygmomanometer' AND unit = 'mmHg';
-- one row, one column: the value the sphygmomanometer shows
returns 146 mmHg
